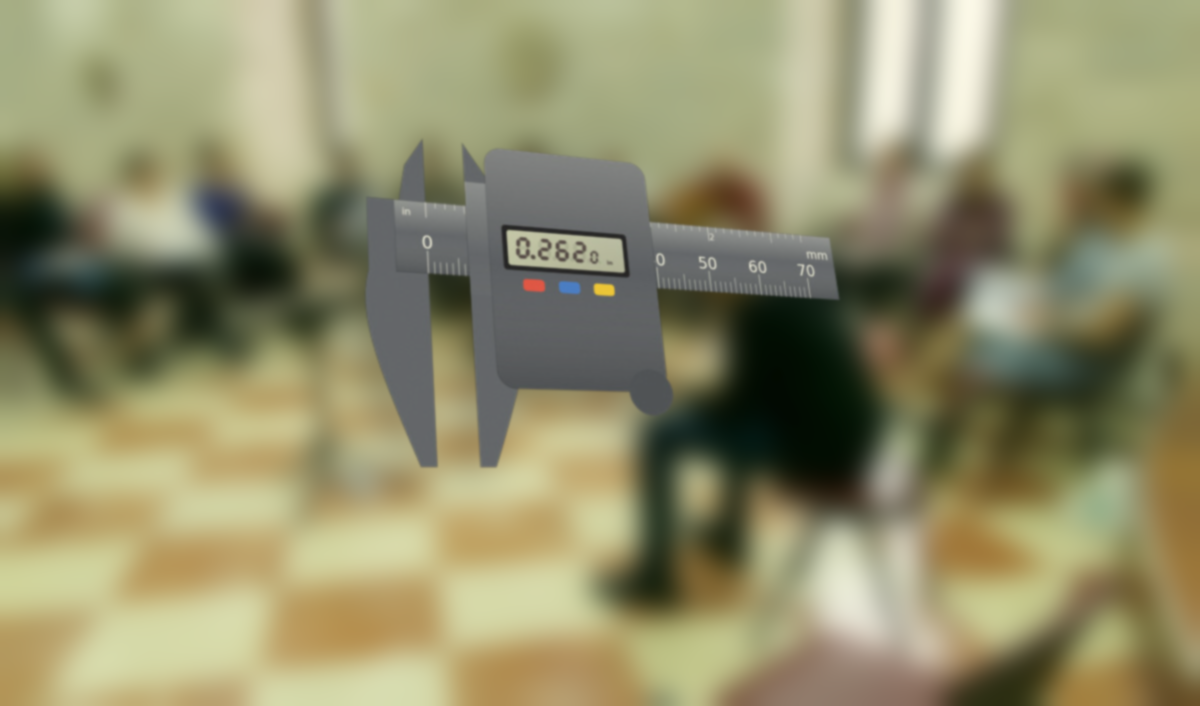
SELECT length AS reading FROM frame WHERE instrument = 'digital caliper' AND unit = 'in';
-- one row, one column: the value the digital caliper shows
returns 0.2620 in
